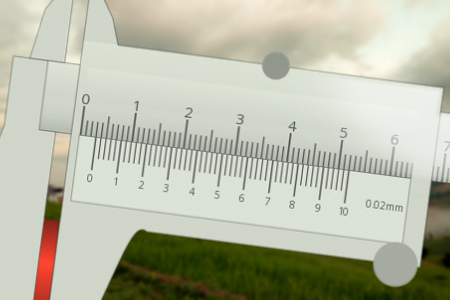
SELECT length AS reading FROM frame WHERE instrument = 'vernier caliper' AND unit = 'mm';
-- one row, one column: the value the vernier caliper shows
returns 3.0 mm
